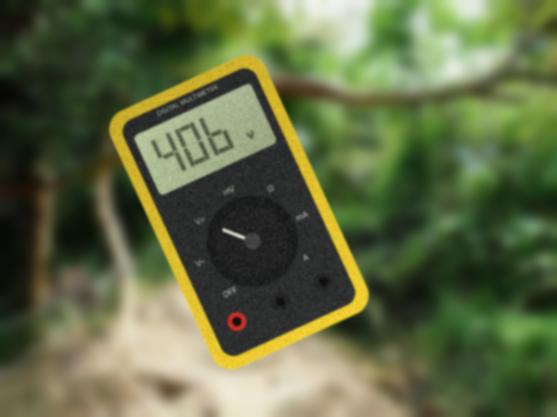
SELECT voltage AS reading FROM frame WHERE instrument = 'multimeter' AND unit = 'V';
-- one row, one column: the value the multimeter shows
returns 406 V
